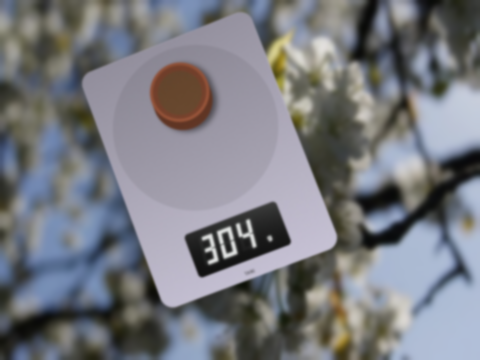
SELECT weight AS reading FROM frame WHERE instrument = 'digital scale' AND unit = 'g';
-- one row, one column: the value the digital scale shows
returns 304 g
